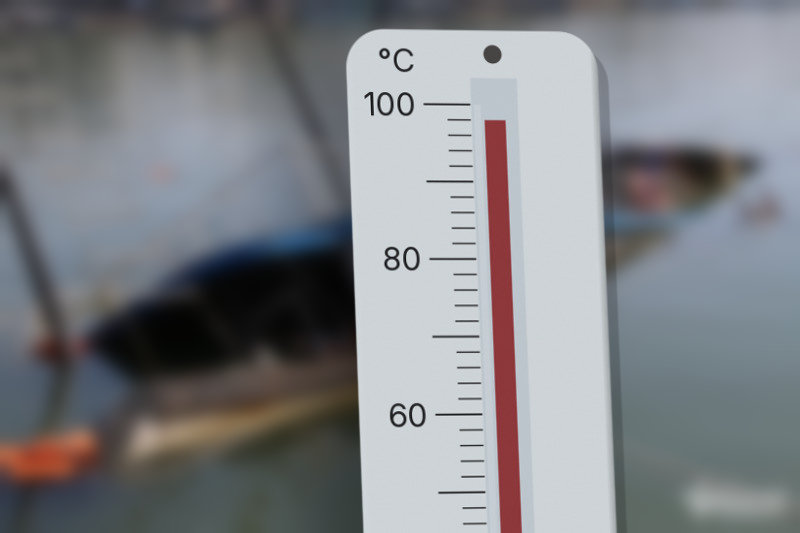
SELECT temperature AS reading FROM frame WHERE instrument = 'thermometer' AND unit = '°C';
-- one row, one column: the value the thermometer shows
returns 98 °C
